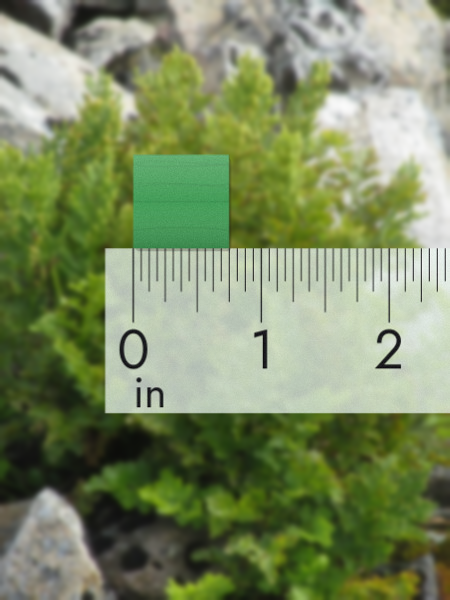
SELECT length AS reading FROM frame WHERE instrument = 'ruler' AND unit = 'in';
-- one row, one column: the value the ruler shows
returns 0.75 in
